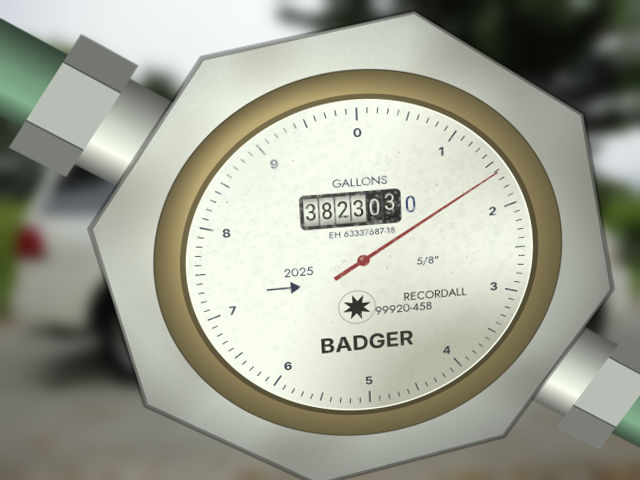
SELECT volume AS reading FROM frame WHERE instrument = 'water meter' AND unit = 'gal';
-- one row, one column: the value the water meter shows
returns 3823031.6 gal
